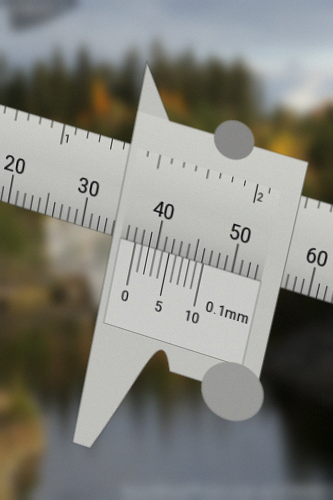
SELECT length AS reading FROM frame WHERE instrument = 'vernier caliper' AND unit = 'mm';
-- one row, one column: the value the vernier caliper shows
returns 37.2 mm
